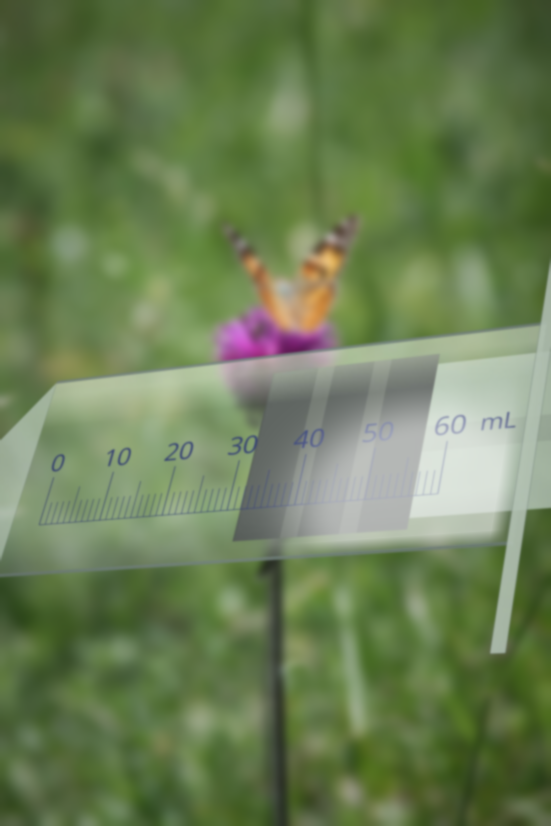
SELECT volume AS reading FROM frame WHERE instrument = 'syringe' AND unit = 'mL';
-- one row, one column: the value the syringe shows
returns 32 mL
